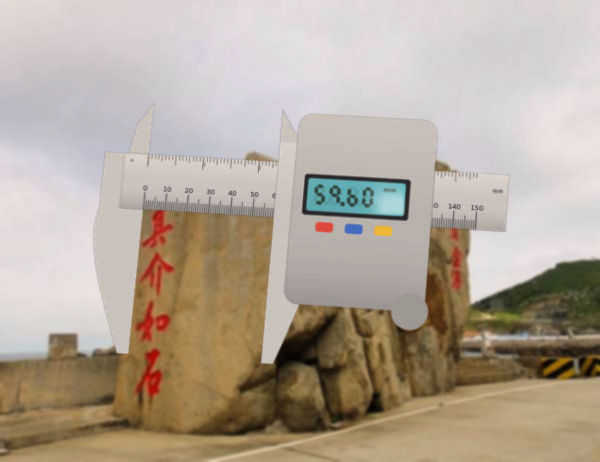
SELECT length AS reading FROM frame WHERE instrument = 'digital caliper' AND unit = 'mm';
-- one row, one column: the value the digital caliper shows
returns 59.60 mm
